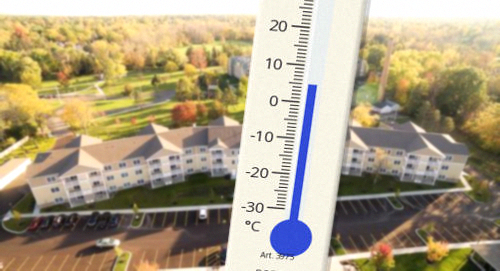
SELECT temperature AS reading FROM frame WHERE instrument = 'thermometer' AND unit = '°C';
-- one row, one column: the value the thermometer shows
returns 5 °C
